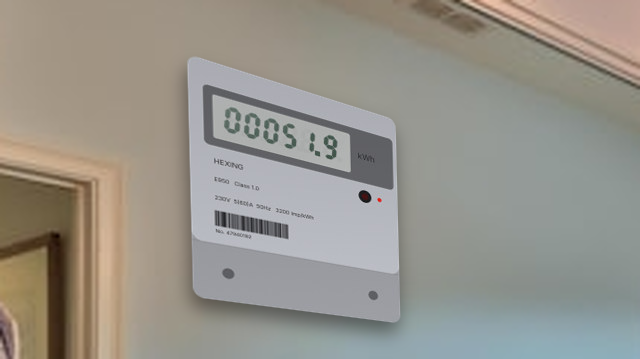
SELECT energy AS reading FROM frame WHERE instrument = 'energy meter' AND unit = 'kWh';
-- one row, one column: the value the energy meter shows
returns 51.9 kWh
